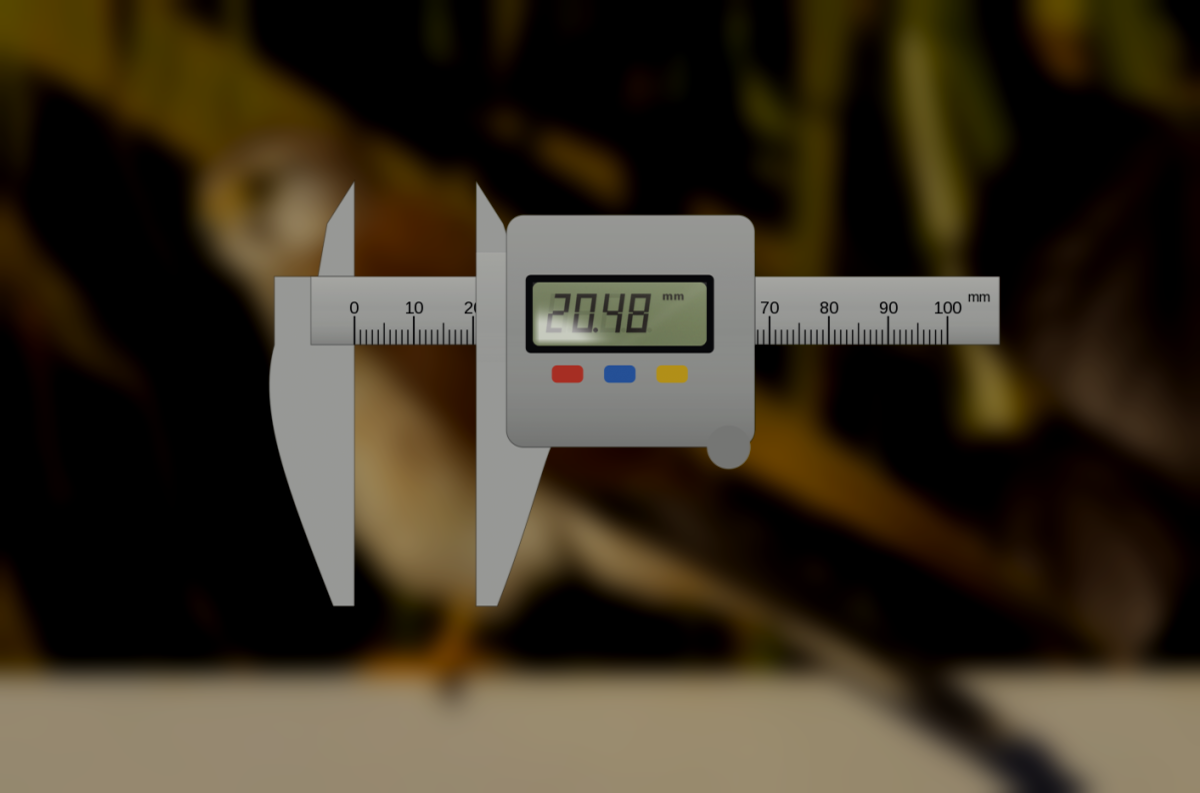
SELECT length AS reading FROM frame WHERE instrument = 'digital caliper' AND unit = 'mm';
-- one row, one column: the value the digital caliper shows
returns 20.48 mm
